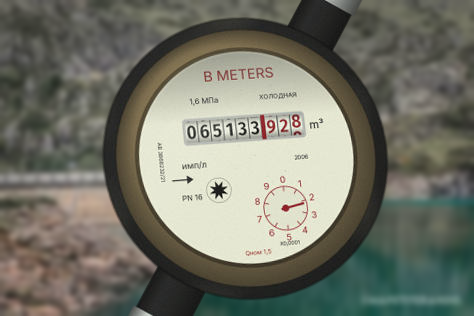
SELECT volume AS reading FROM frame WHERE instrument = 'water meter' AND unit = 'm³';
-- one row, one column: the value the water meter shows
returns 65133.9282 m³
